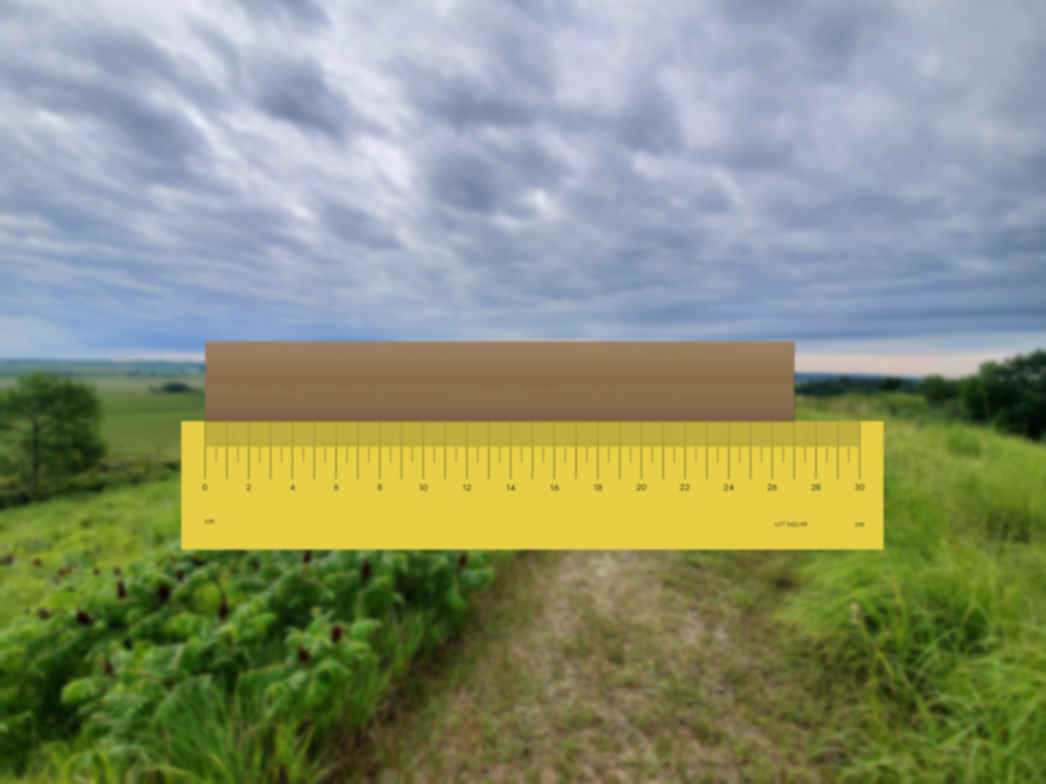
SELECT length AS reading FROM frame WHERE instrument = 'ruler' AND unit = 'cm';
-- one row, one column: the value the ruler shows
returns 27 cm
